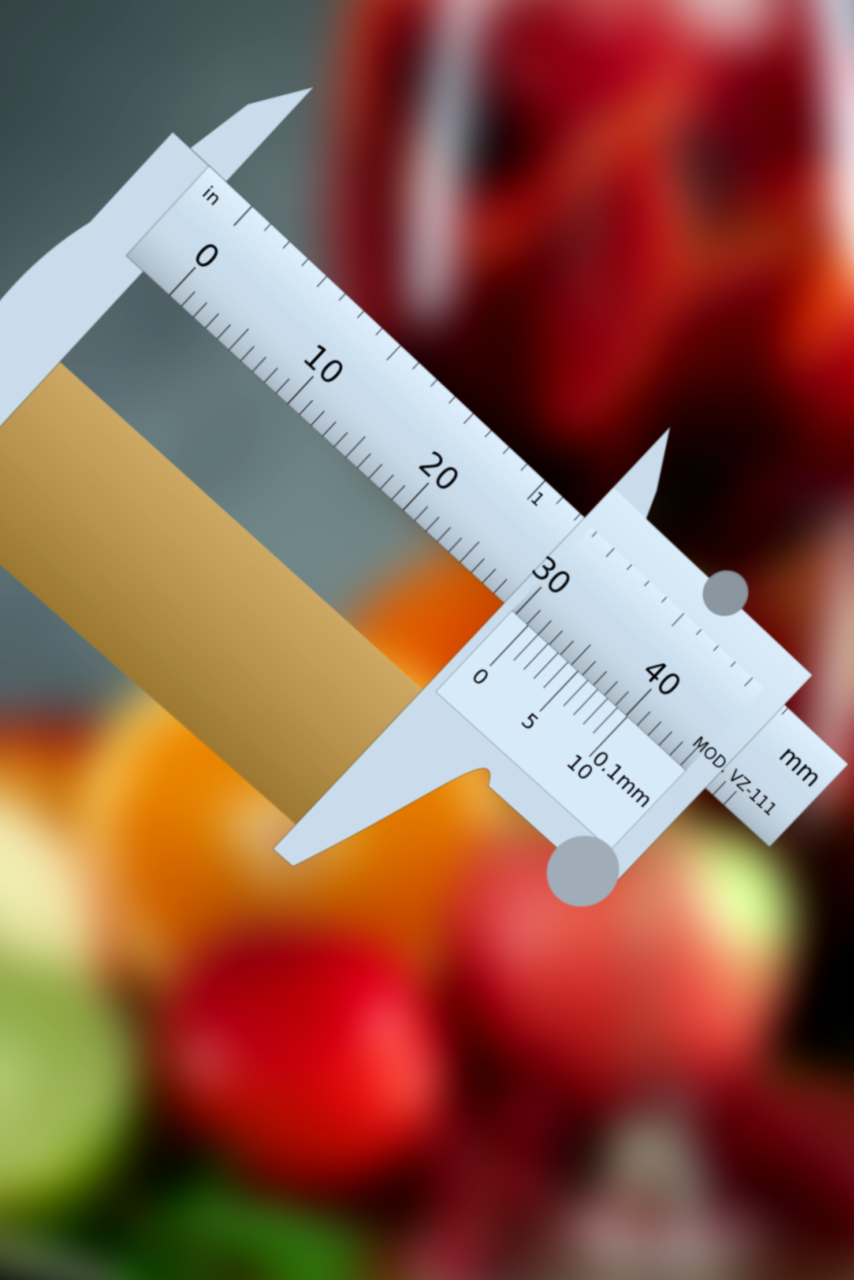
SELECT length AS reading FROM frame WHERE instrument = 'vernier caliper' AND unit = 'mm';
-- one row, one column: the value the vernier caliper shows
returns 31.1 mm
